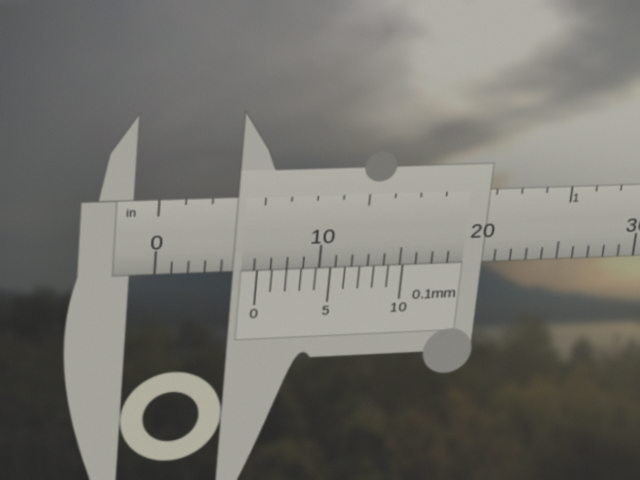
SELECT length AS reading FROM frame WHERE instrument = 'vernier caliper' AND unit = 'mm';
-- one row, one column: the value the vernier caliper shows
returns 6.2 mm
